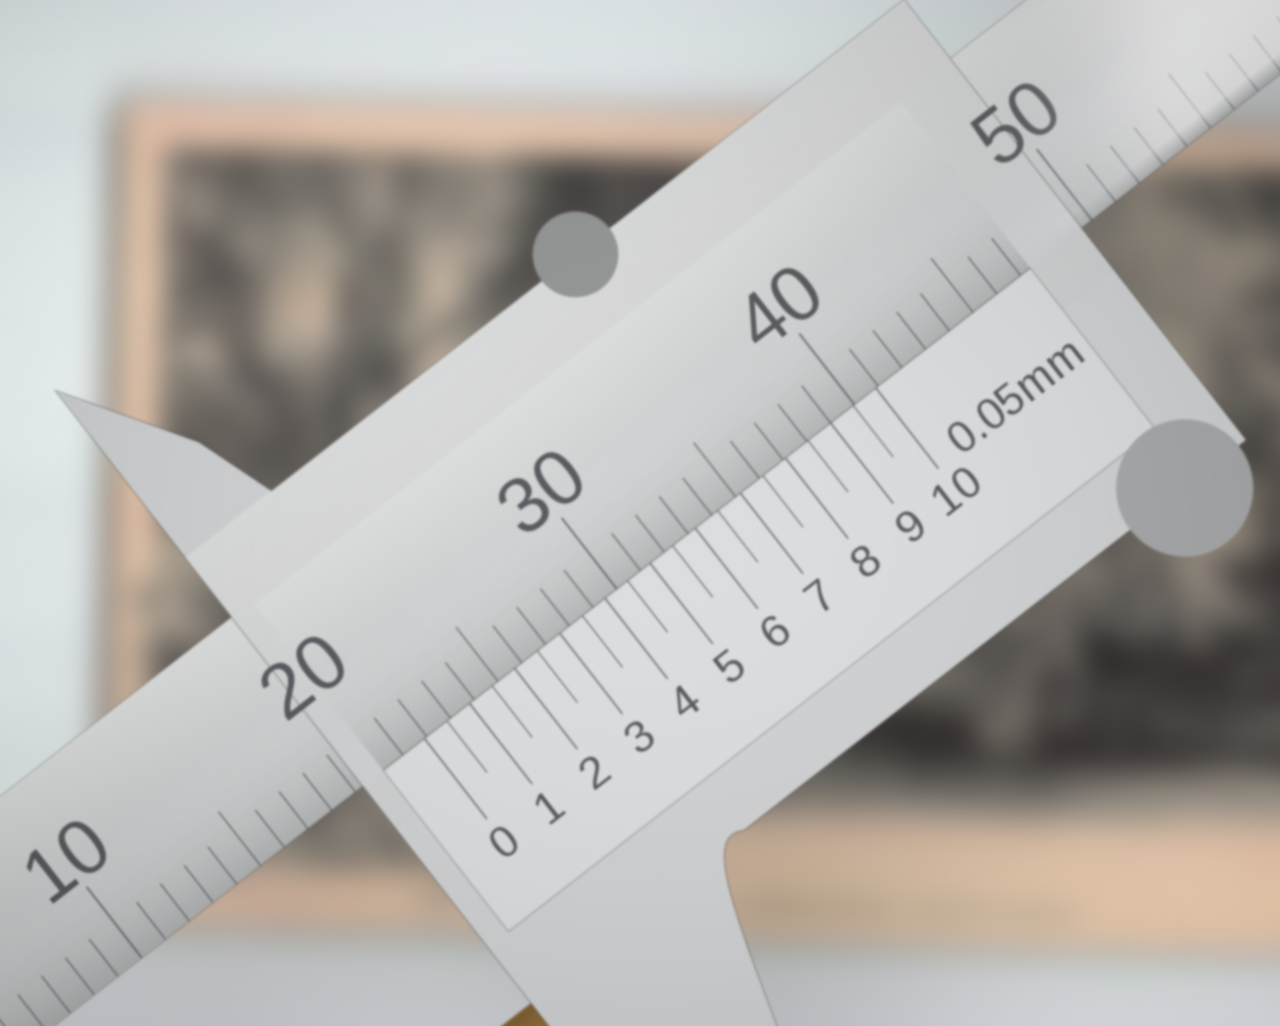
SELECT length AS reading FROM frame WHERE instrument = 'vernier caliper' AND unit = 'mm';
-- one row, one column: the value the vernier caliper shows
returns 21.9 mm
